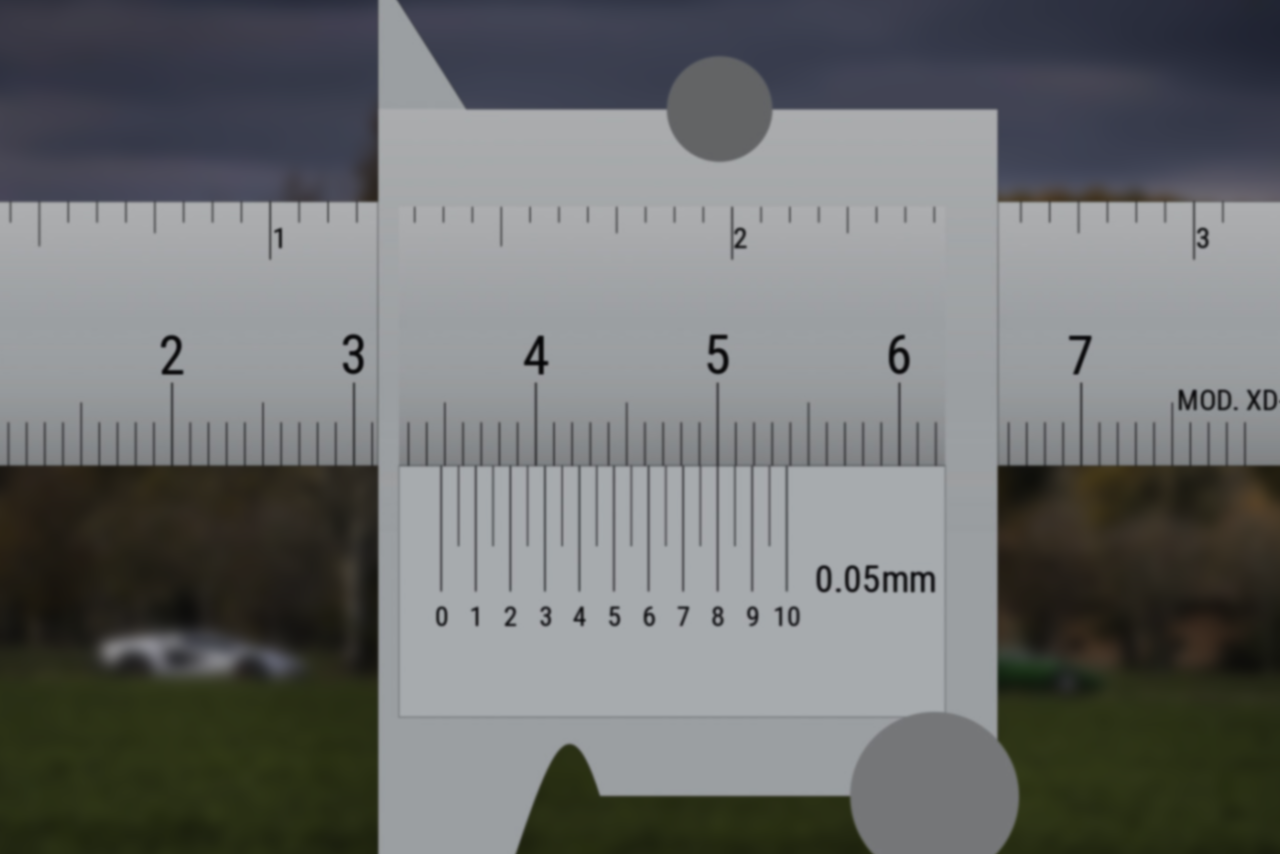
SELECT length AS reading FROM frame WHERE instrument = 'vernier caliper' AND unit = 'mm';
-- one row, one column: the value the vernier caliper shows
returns 34.8 mm
